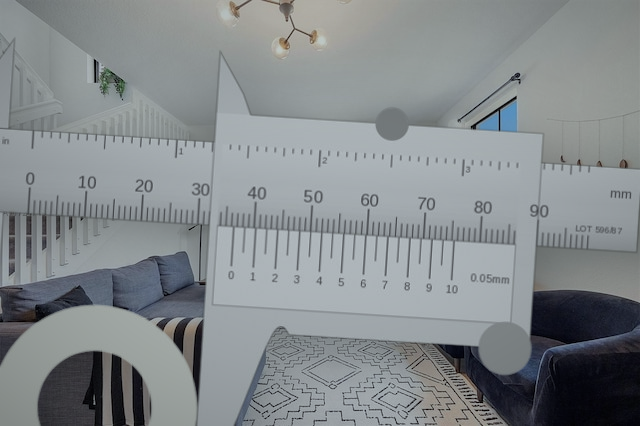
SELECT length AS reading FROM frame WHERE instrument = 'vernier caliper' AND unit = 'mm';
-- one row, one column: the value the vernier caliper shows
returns 36.4 mm
